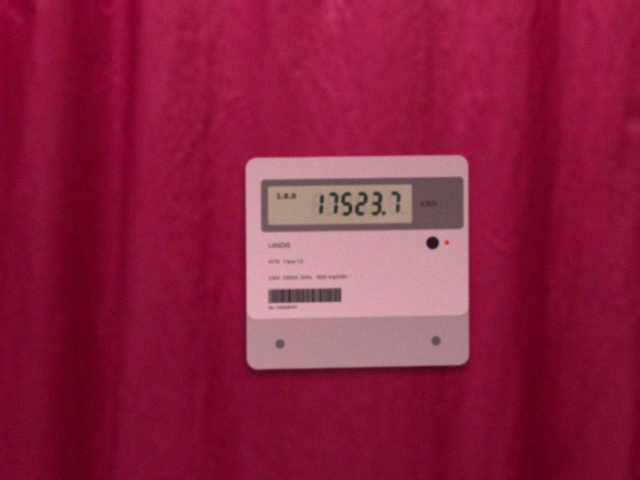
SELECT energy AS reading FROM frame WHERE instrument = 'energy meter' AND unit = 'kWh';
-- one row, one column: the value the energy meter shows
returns 17523.7 kWh
